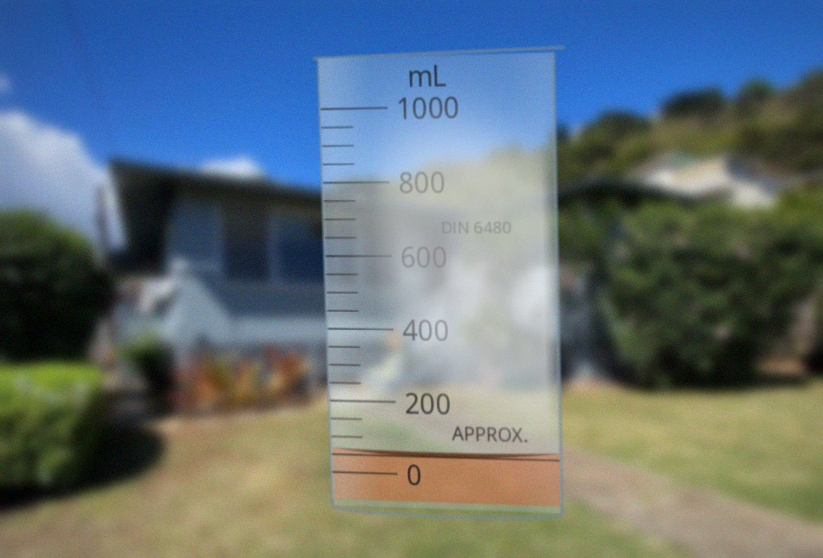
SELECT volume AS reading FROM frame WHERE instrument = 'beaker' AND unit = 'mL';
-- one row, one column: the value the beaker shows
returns 50 mL
